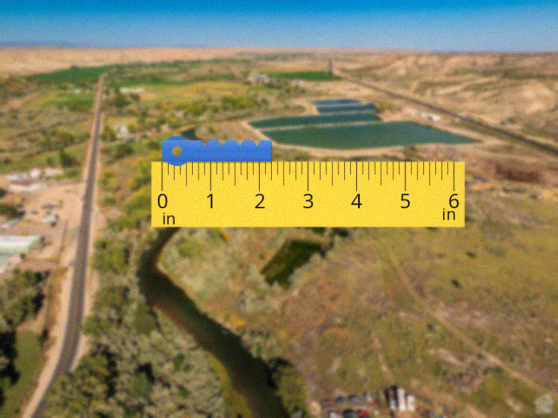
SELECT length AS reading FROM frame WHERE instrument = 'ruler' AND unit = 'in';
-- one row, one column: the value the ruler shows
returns 2.25 in
